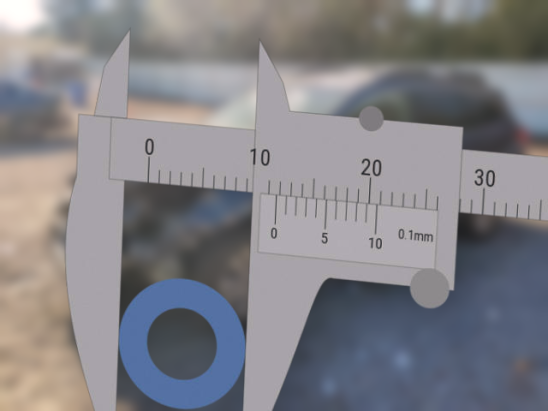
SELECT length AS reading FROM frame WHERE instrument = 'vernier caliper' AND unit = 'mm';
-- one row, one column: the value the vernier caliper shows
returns 11.7 mm
